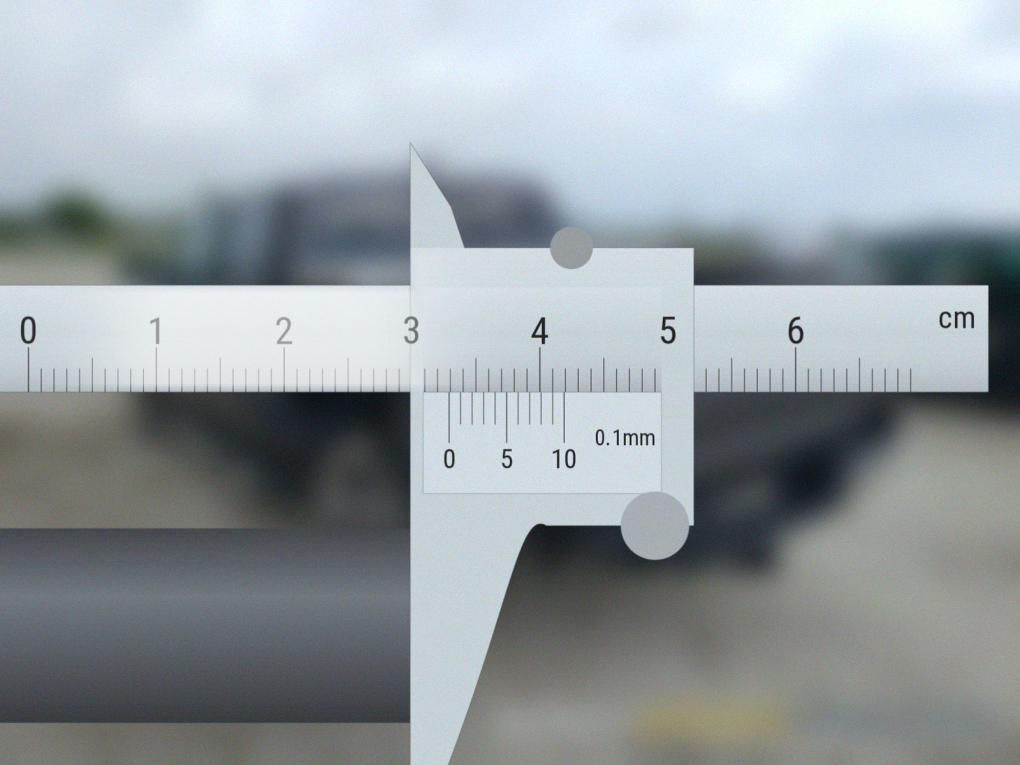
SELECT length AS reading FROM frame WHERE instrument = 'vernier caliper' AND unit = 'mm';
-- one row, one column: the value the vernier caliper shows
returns 32.9 mm
